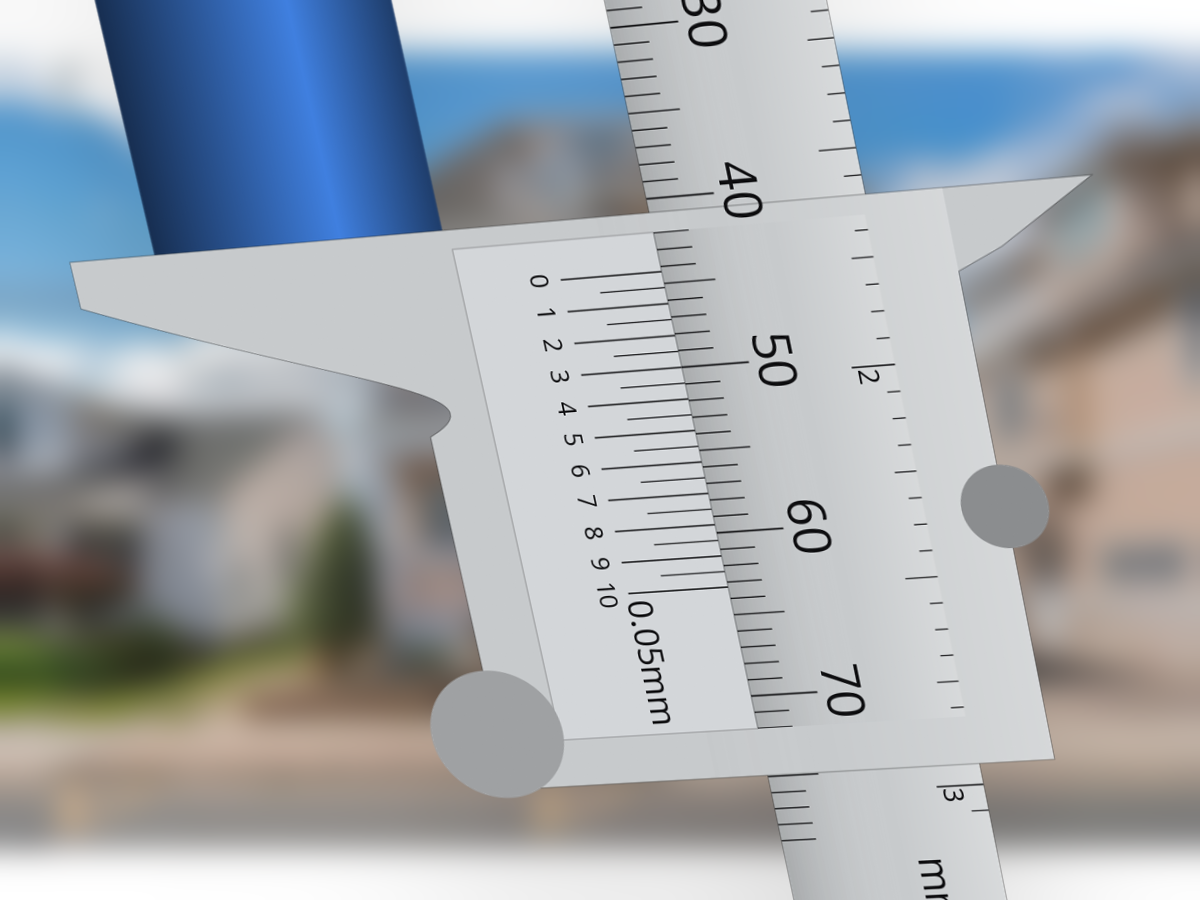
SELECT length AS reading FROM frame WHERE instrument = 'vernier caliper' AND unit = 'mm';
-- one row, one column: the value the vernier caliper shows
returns 44.3 mm
